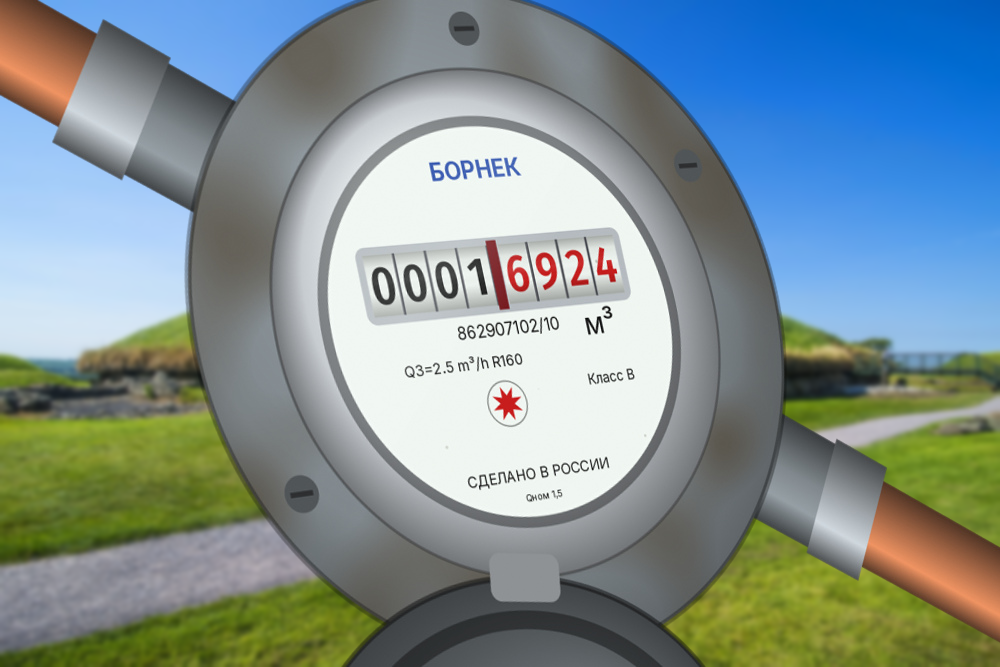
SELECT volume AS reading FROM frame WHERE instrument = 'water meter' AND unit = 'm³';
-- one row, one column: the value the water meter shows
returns 1.6924 m³
